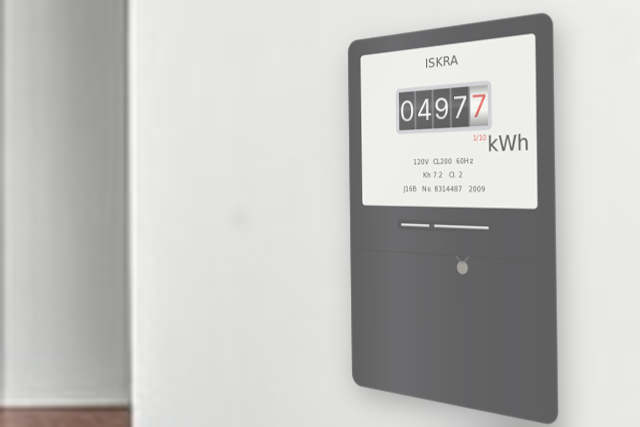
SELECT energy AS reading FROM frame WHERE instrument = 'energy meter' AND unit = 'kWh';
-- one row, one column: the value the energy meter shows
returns 497.7 kWh
